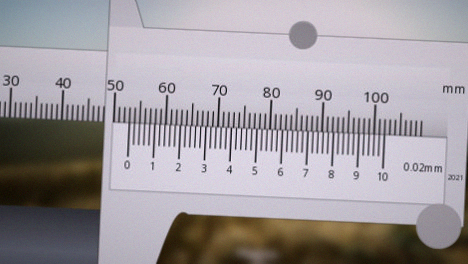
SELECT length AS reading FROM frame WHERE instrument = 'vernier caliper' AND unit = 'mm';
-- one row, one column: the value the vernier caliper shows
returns 53.0 mm
